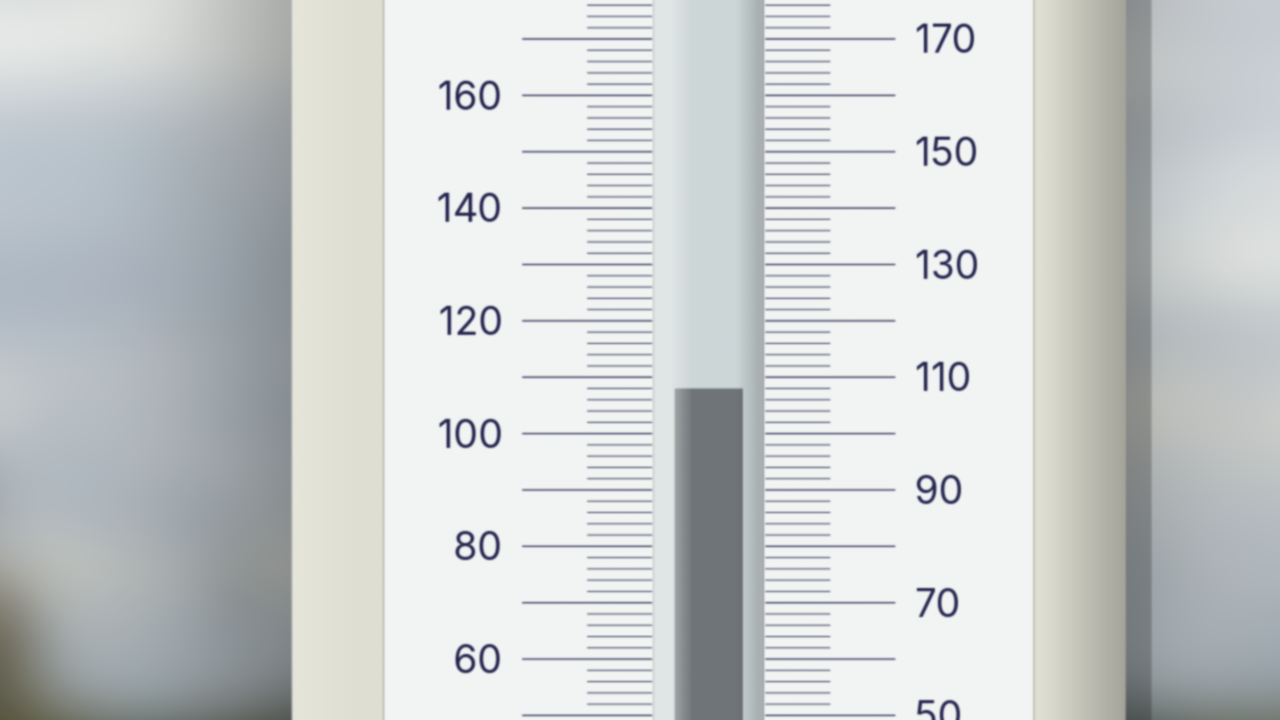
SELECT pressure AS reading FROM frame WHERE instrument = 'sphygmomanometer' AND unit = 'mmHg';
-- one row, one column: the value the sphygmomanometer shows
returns 108 mmHg
